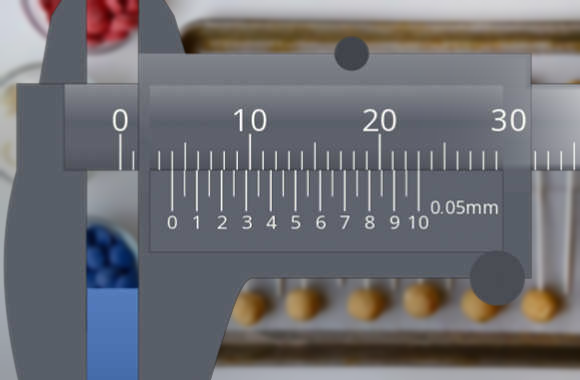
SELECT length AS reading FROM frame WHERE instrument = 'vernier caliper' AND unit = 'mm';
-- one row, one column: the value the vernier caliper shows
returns 4.0 mm
